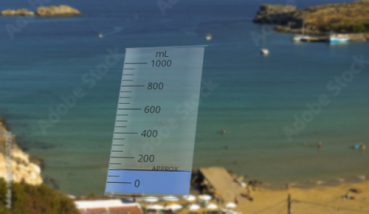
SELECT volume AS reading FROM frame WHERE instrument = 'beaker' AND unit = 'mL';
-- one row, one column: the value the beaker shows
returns 100 mL
